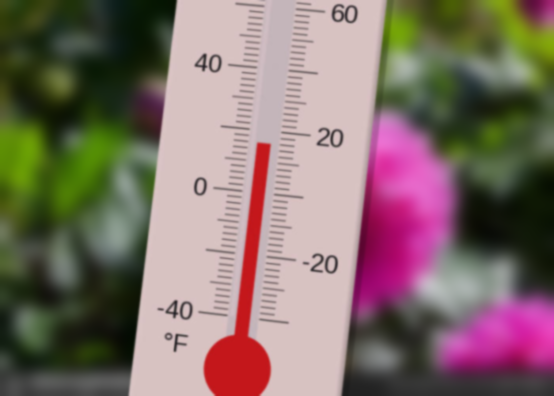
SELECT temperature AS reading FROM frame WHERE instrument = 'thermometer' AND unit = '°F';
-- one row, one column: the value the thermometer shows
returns 16 °F
